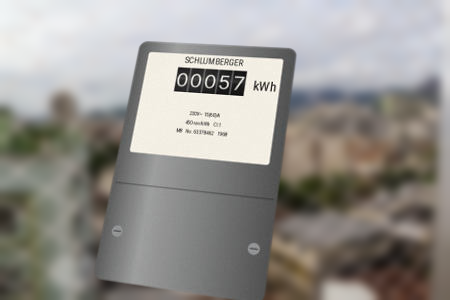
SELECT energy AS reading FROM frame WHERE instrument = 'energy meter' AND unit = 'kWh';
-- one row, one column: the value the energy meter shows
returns 57 kWh
